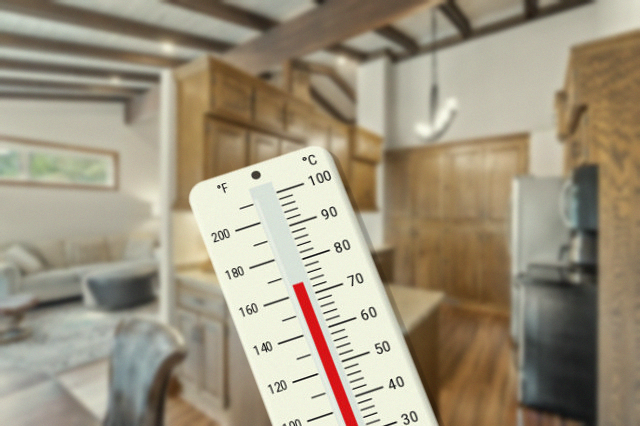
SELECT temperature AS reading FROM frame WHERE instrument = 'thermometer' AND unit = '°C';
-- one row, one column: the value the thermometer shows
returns 74 °C
